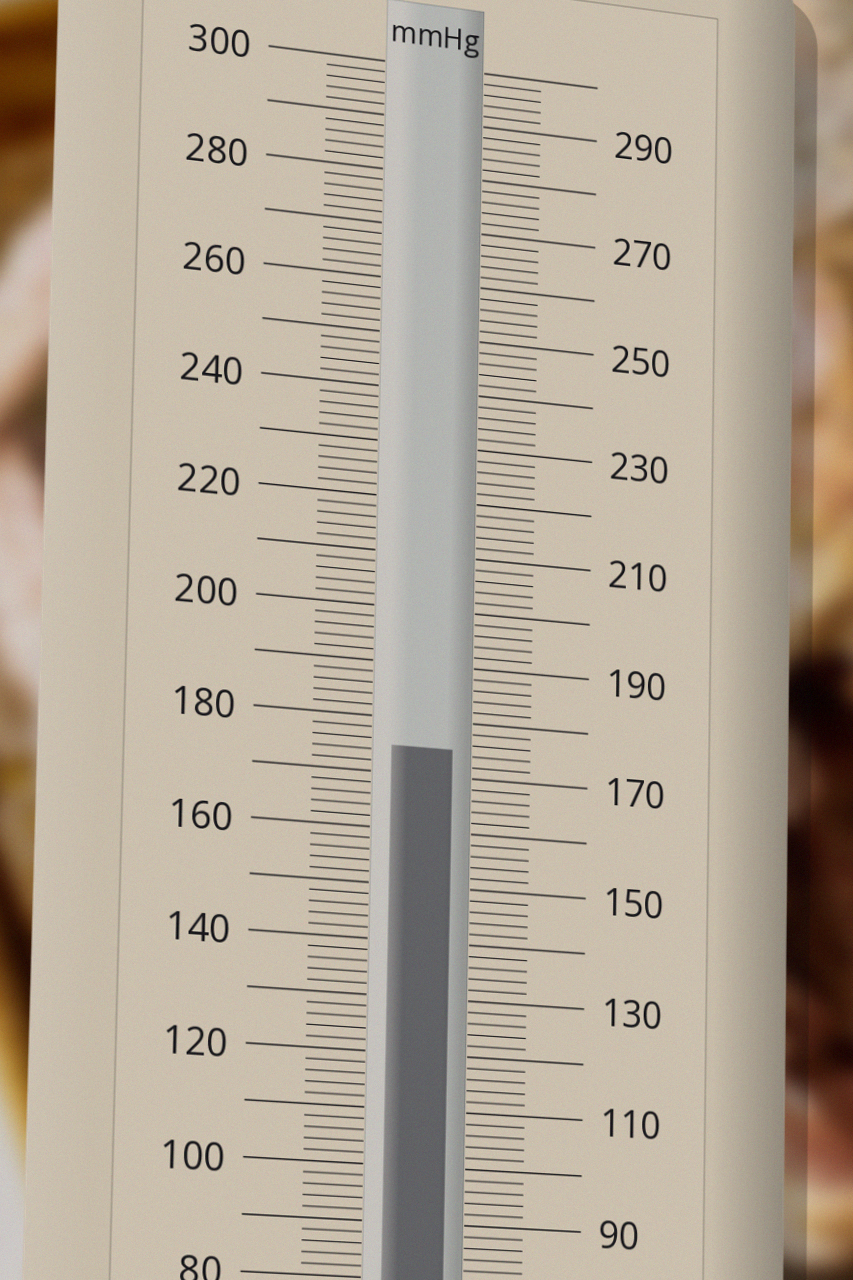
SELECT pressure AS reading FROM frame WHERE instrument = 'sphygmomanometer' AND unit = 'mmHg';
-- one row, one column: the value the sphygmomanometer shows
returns 175 mmHg
